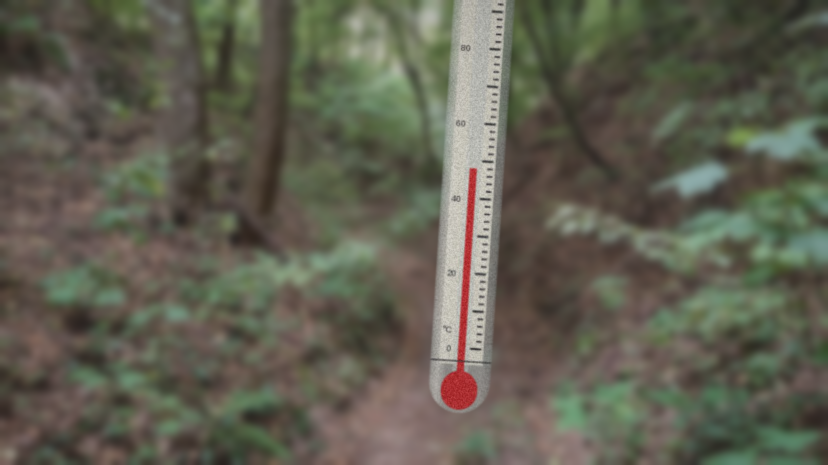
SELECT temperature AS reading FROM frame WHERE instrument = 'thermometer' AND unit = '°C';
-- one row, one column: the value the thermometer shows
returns 48 °C
